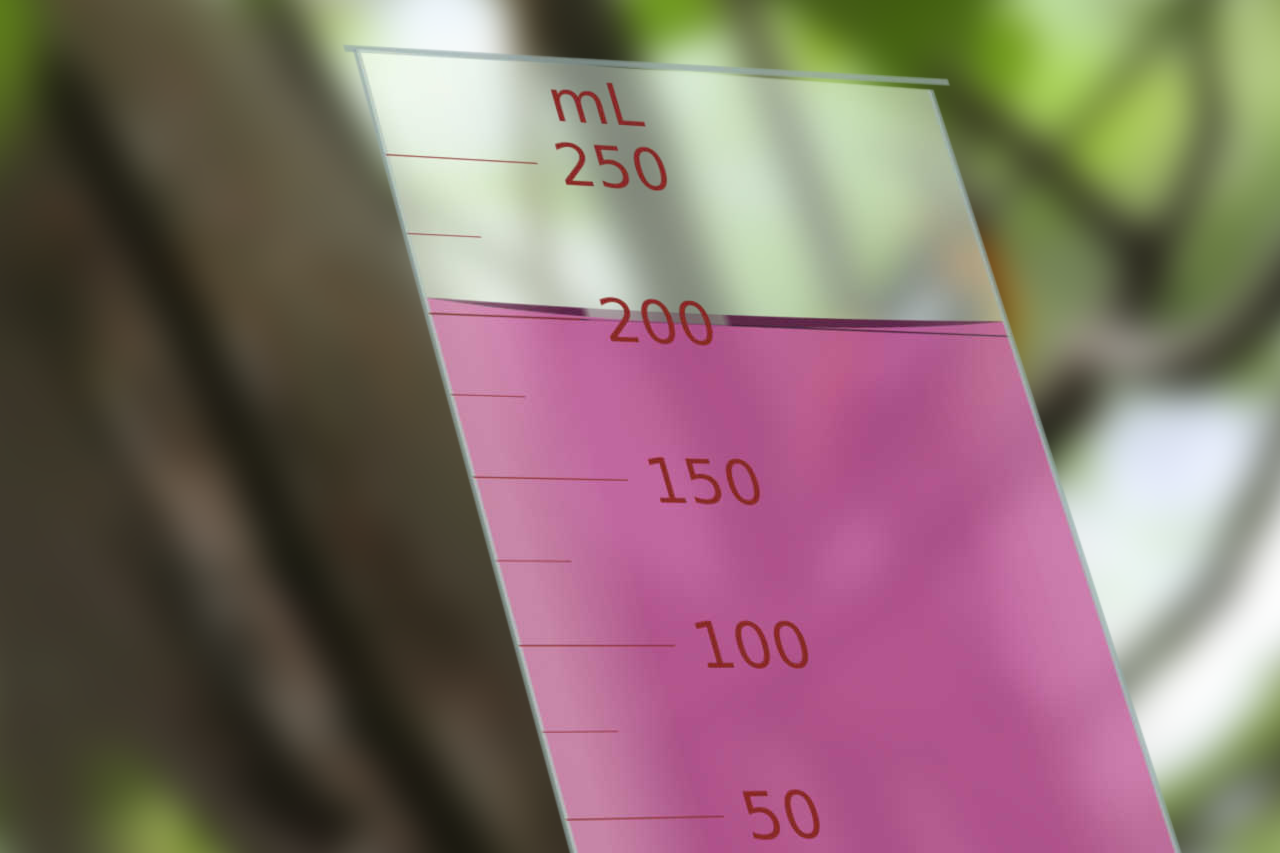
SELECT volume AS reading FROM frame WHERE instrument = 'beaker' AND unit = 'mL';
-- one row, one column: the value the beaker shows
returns 200 mL
